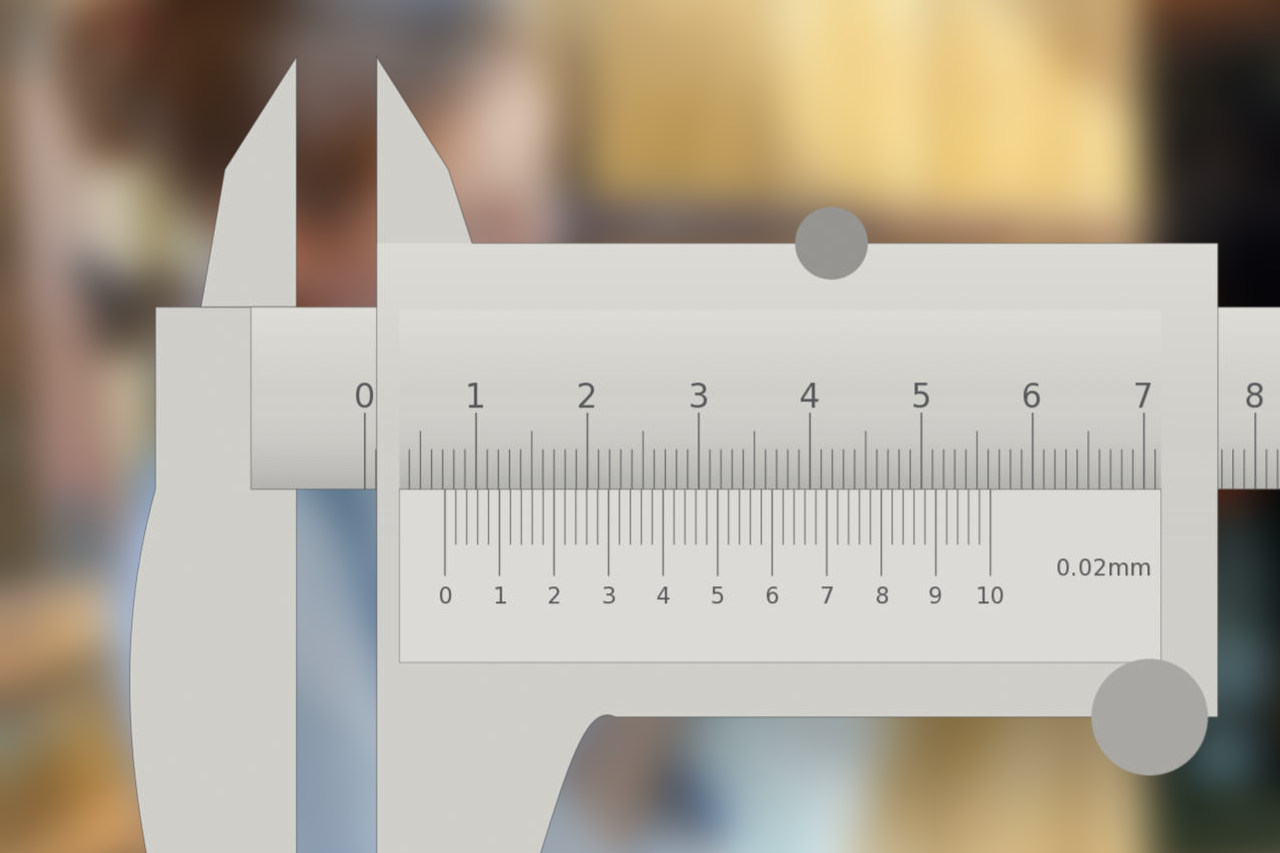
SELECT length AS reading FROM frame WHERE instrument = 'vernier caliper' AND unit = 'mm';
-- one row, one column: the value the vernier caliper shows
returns 7.2 mm
